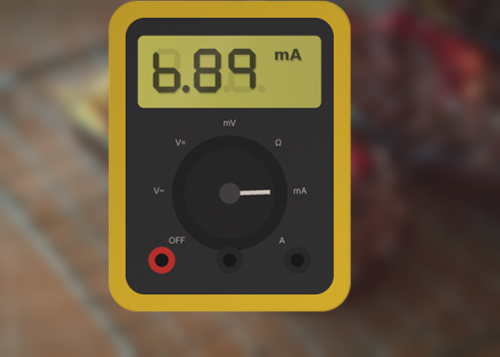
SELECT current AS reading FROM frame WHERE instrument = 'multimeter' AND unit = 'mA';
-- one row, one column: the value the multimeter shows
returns 6.89 mA
